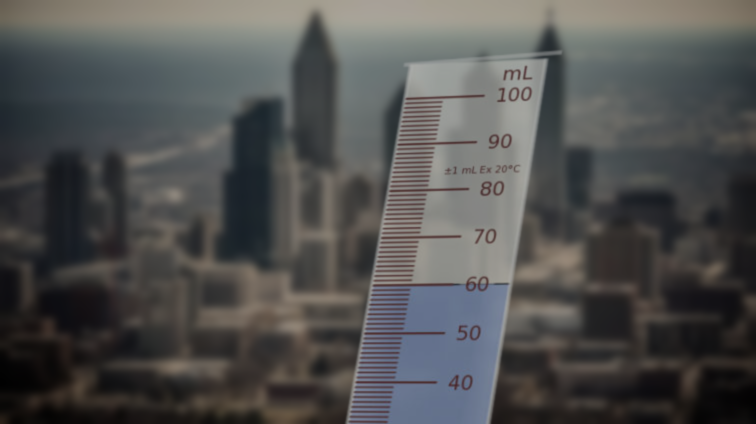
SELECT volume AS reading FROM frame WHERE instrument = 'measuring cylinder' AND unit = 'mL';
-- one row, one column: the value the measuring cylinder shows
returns 60 mL
